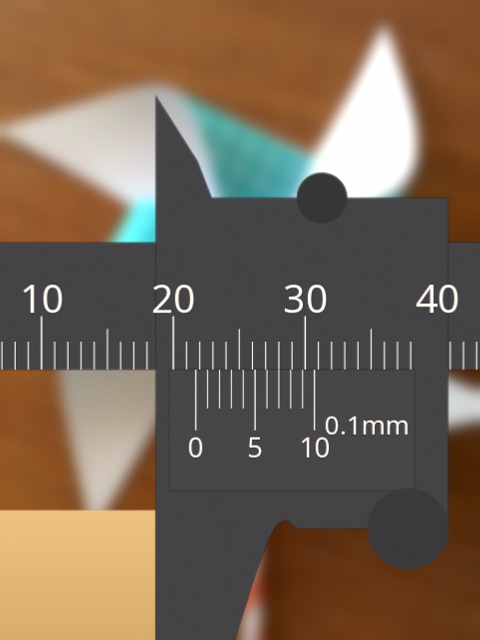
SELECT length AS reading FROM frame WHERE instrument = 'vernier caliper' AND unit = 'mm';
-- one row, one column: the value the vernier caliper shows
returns 21.7 mm
